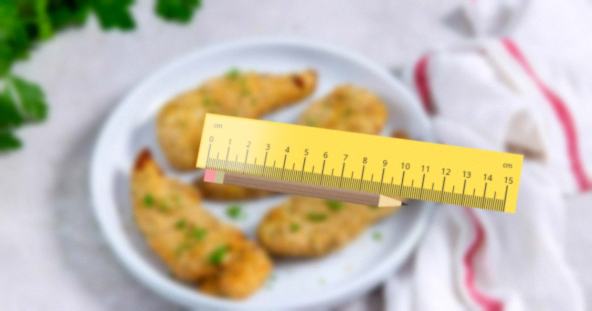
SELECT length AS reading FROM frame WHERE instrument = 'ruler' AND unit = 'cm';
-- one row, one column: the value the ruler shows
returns 10.5 cm
